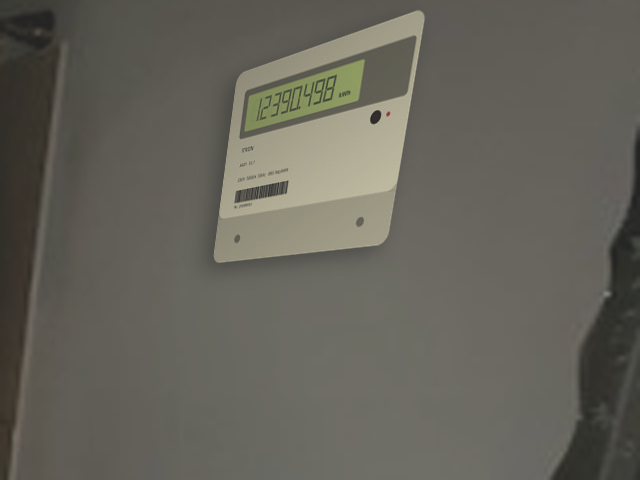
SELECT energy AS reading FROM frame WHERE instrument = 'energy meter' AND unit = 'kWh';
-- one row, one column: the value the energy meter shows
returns 12390.498 kWh
